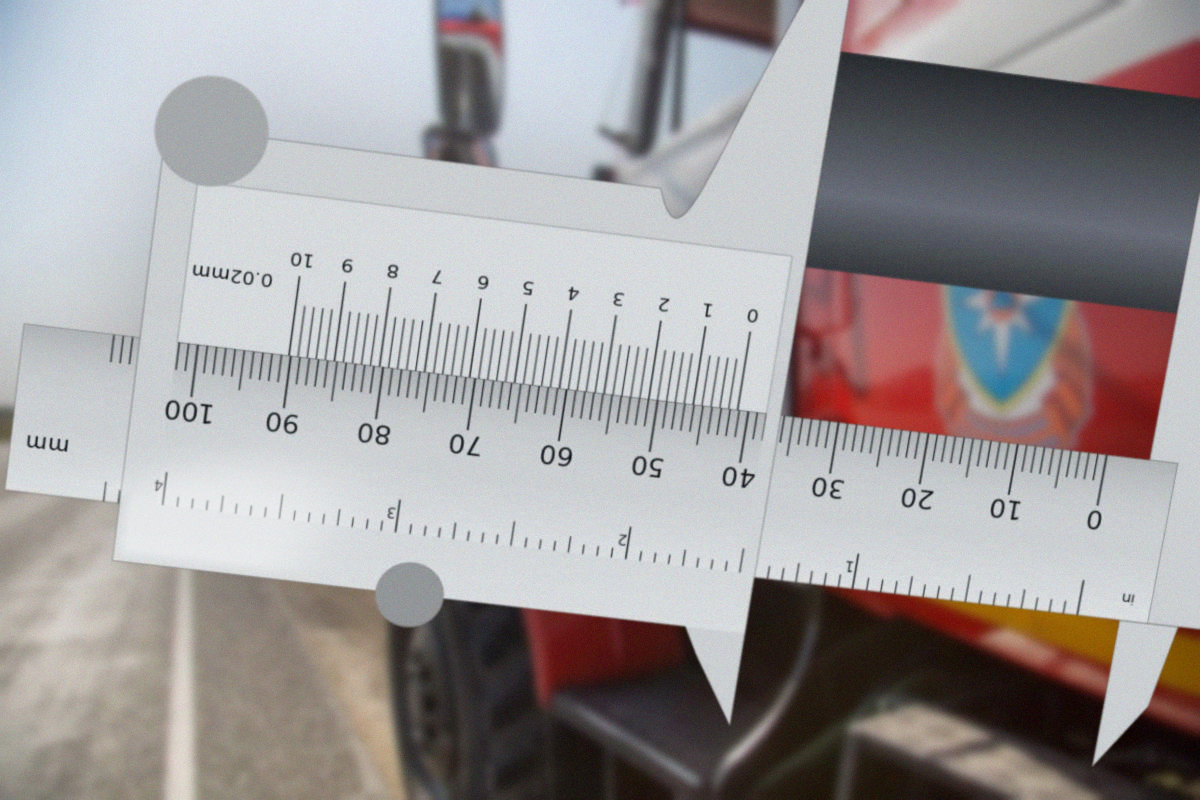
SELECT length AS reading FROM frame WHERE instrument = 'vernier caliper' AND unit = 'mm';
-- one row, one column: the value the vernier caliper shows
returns 41.2 mm
